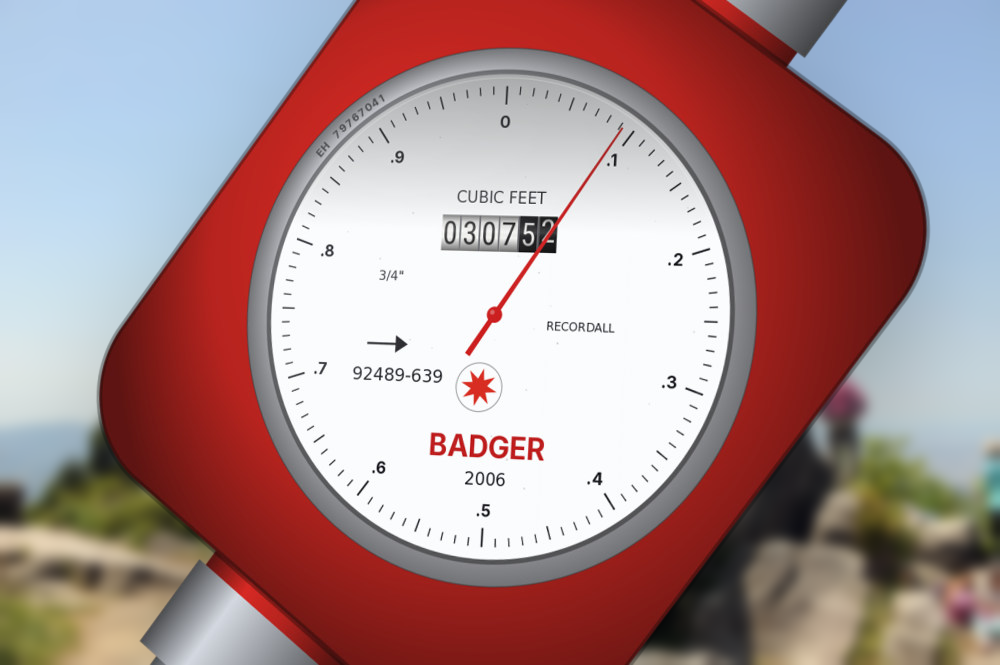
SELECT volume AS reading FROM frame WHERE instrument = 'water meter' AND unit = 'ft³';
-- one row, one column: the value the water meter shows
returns 30752.09 ft³
